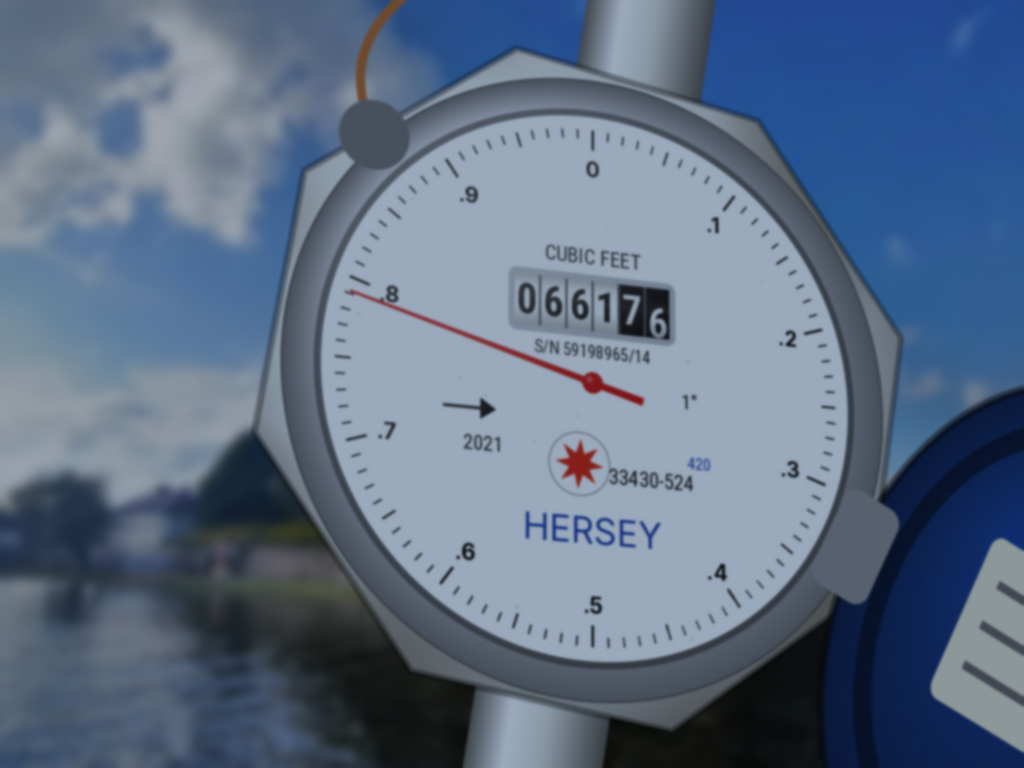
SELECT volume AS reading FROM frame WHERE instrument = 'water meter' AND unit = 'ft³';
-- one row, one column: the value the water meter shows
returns 66175.79 ft³
